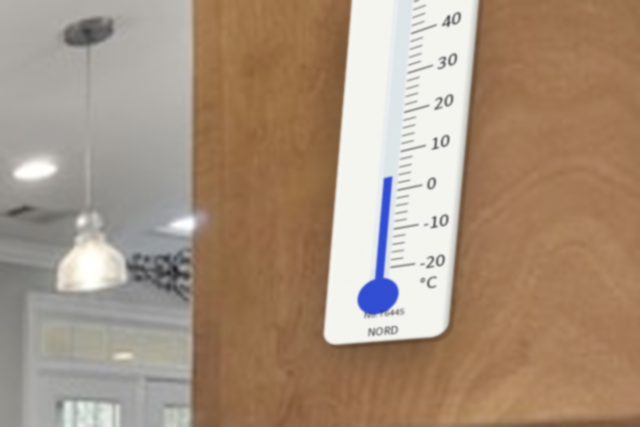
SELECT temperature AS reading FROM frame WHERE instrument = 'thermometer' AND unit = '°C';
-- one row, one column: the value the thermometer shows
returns 4 °C
